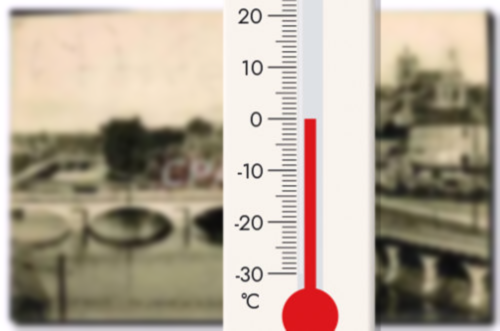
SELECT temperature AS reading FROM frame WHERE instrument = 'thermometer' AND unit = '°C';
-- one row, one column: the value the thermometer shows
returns 0 °C
